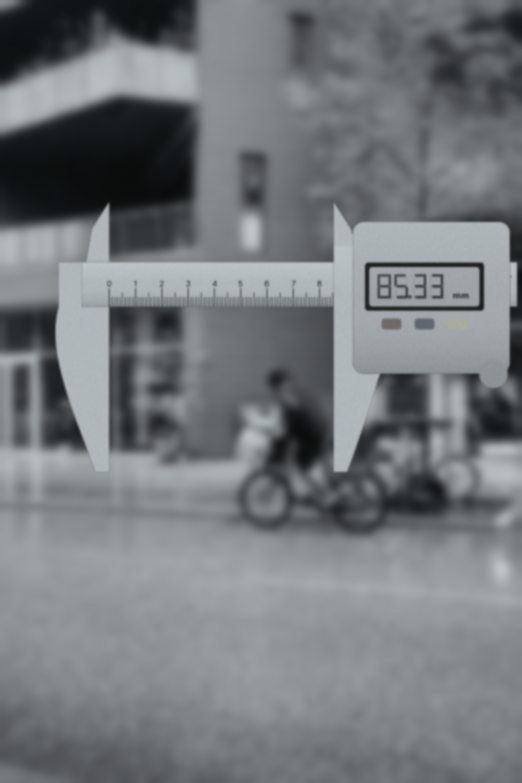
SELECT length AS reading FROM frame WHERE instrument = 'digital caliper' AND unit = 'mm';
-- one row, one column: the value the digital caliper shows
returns 85.33 mm
